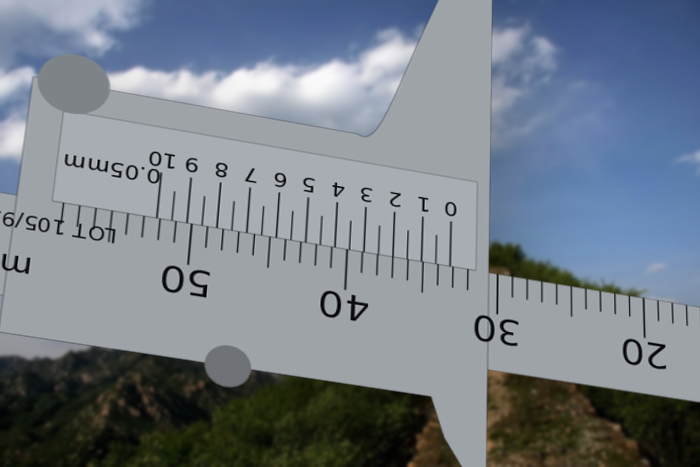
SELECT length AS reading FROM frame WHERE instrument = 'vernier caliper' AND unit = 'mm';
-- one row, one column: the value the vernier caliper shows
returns 33.2 mm
